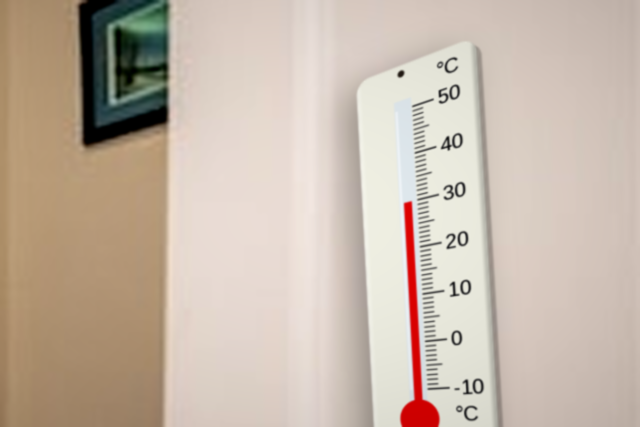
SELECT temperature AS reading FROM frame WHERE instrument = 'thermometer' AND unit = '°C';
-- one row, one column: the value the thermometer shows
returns 30 °C
